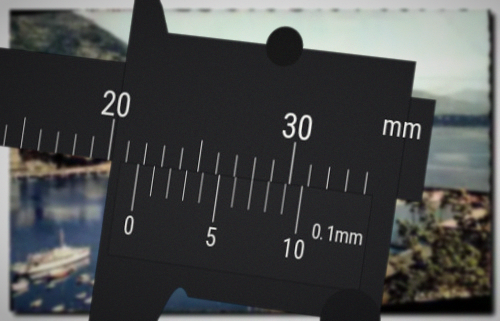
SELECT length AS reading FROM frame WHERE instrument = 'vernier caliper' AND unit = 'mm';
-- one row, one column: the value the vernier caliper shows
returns 21.7 mm
